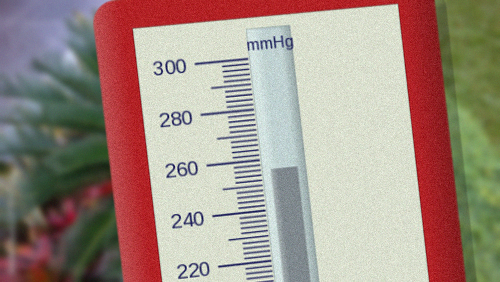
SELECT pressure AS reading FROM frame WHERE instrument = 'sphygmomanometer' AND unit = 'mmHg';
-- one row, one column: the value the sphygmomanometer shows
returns 256 mmHg
